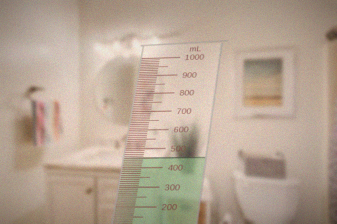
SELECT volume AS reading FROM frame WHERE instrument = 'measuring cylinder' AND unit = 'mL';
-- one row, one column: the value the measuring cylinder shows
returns 450 mL
